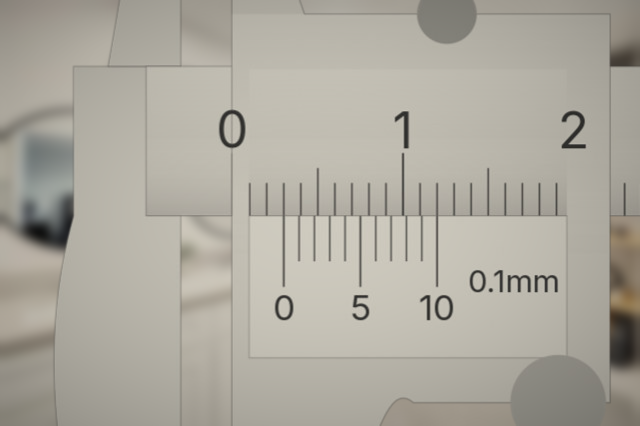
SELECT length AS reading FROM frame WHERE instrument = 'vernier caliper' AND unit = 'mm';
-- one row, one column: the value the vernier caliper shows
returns 3.0 mm
